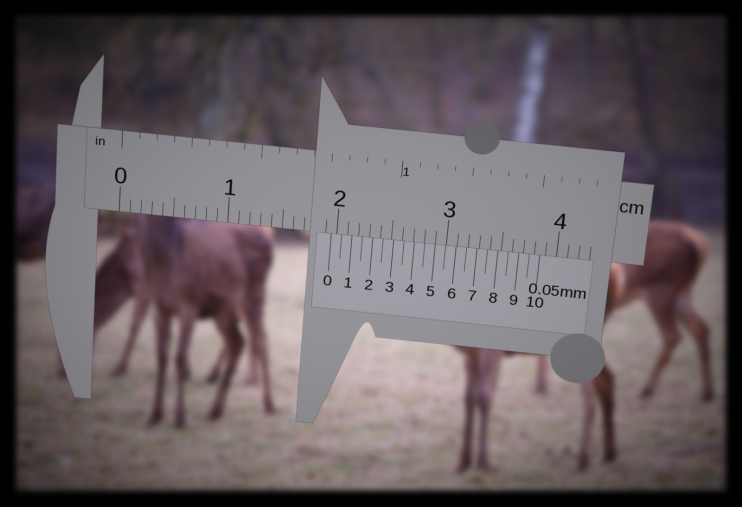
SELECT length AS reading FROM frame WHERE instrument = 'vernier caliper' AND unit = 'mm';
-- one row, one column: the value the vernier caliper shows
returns 19.5 mm
